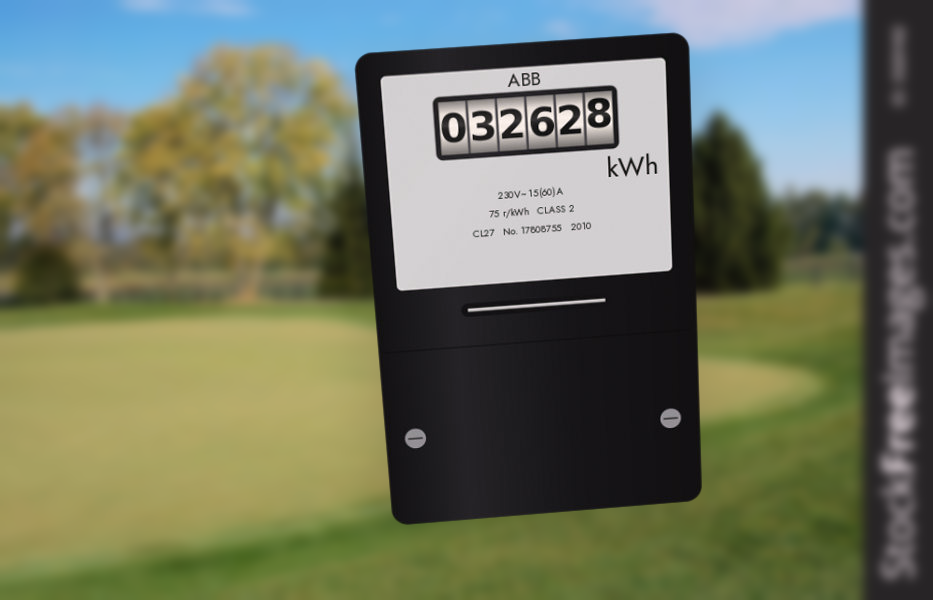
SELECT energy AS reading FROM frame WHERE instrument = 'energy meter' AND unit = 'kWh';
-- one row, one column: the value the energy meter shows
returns 32628 kWh
